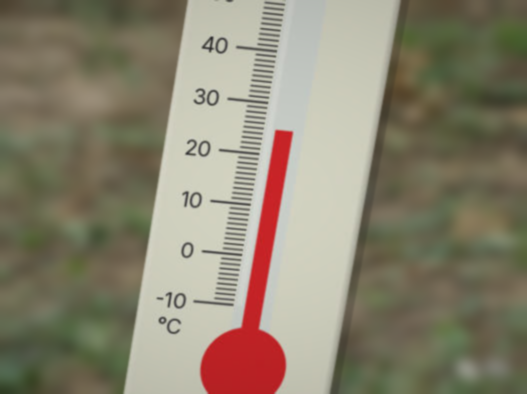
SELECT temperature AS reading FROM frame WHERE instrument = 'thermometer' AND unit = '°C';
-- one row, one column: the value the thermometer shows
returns 25 °C
